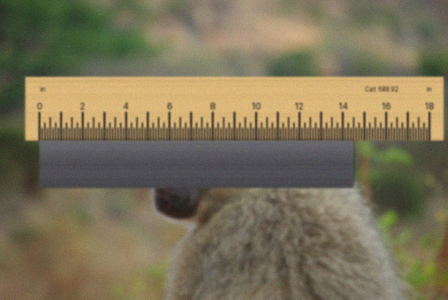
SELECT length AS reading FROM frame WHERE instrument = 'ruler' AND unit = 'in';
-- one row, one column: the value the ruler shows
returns 14.5 in
